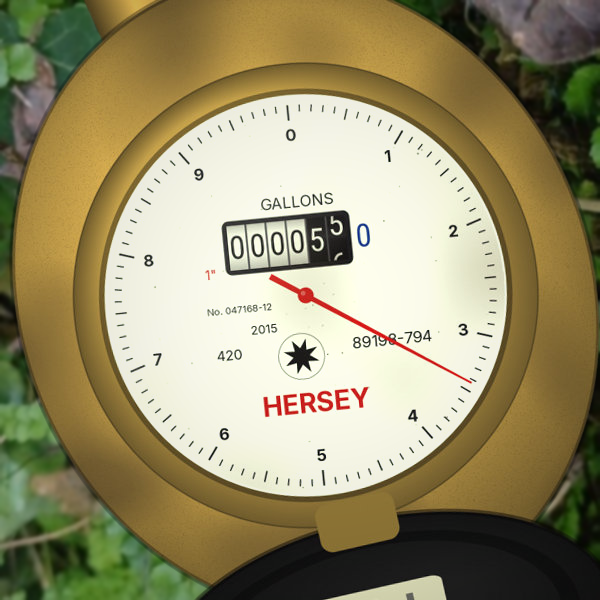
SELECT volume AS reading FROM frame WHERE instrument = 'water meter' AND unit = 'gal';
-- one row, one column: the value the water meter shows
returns 553.4 gal
